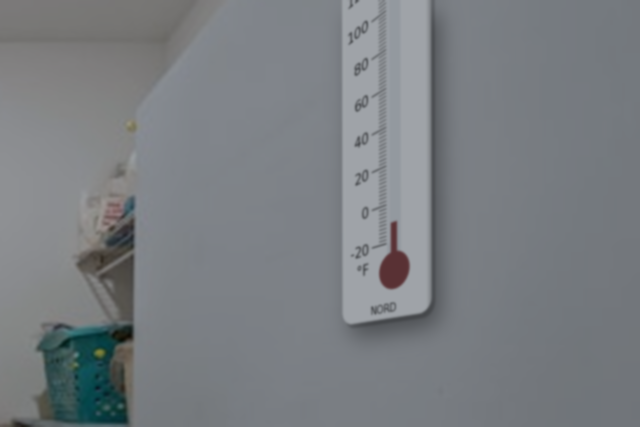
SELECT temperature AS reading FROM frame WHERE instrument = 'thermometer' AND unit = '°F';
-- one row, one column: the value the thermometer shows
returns -10 °F
